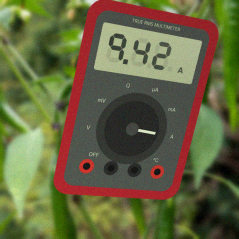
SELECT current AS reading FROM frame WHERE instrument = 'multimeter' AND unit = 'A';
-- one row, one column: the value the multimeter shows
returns 9.42 A
